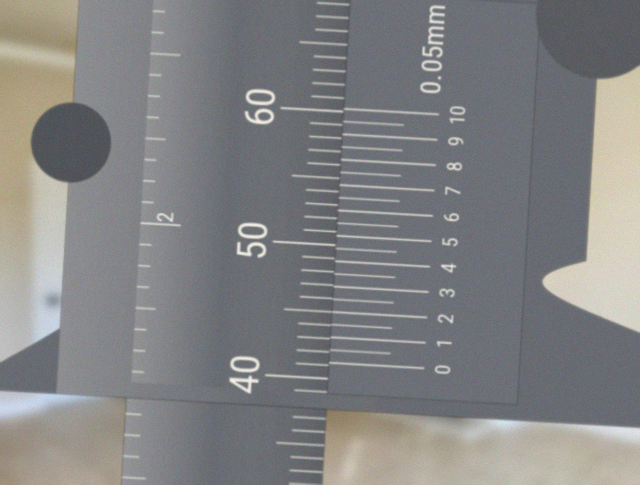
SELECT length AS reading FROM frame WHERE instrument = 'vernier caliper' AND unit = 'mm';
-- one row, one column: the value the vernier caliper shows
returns 41.2 mm
